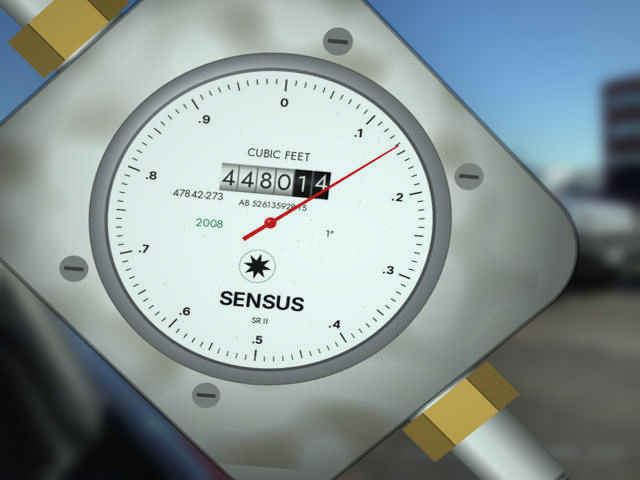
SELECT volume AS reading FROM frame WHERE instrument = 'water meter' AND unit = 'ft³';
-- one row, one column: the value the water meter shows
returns 448014.14 ft³
